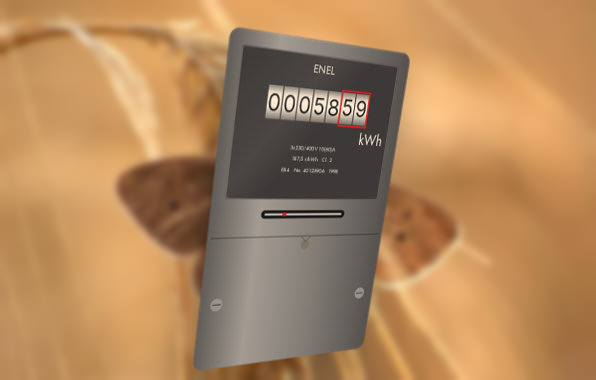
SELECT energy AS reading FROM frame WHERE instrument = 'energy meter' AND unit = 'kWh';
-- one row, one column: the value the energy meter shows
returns 58.59 kWh
